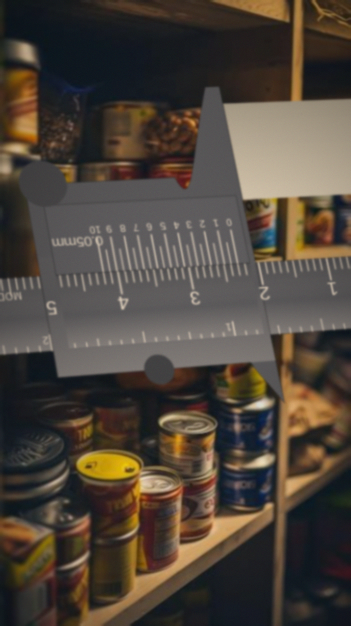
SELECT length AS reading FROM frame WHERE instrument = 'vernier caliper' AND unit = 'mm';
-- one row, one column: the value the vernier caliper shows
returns 23.0 mm
